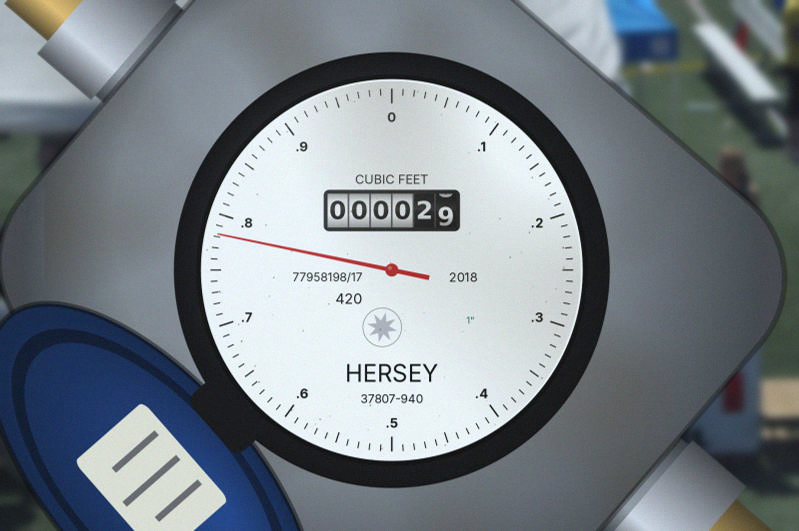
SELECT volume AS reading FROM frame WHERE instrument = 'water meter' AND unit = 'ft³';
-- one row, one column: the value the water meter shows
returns 28.78 ft³
